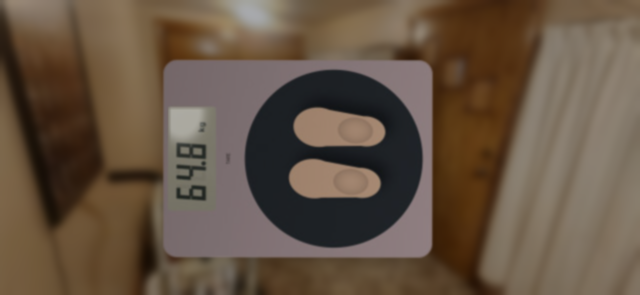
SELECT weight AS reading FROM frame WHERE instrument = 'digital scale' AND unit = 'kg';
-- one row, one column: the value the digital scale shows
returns 64.8 kg
